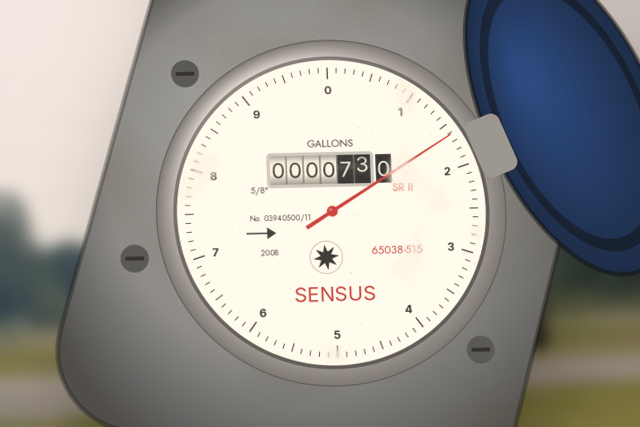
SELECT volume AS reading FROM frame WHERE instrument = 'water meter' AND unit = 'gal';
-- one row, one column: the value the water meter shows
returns 731.6 gal
